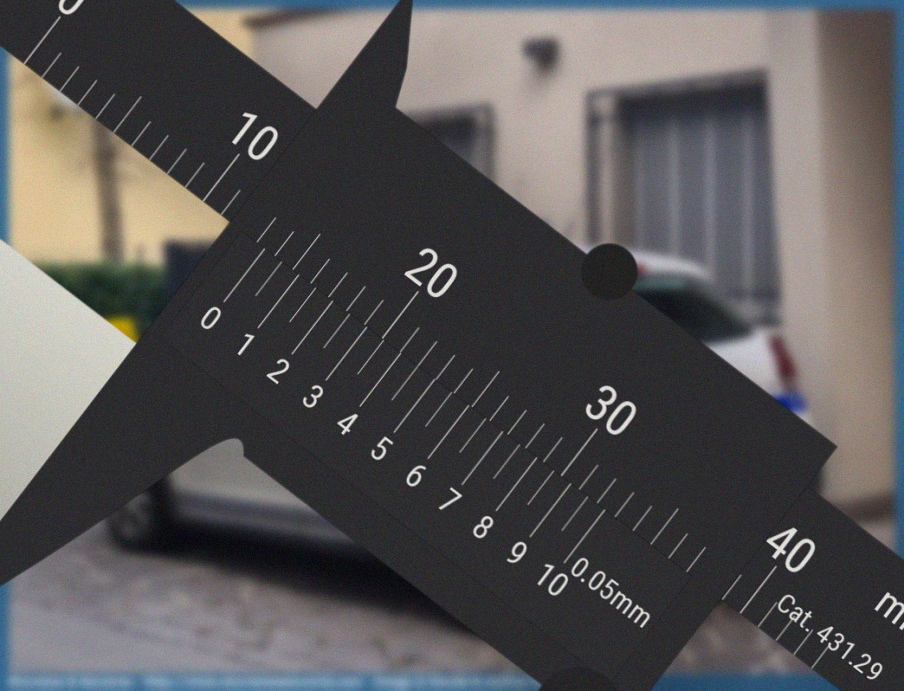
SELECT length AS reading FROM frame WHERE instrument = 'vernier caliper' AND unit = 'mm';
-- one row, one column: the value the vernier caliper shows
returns 13.45 mm
